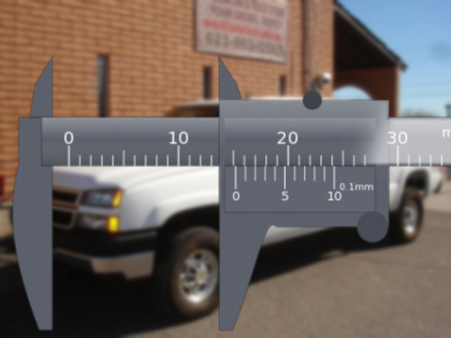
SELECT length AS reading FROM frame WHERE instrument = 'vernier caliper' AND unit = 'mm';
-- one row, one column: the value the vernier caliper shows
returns 15.2 mm
